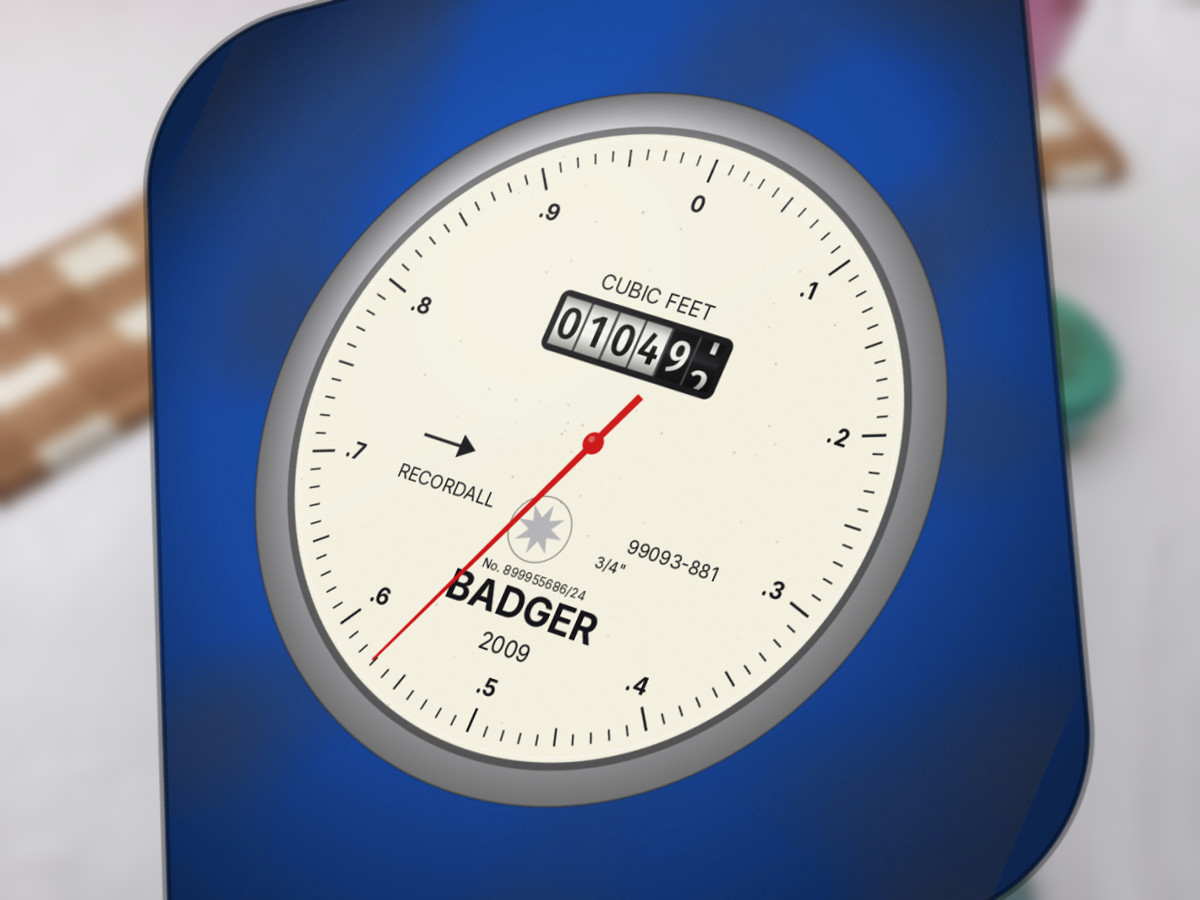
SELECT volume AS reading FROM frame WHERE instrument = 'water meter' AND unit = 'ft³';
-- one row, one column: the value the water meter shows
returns 10491.57 ft³
